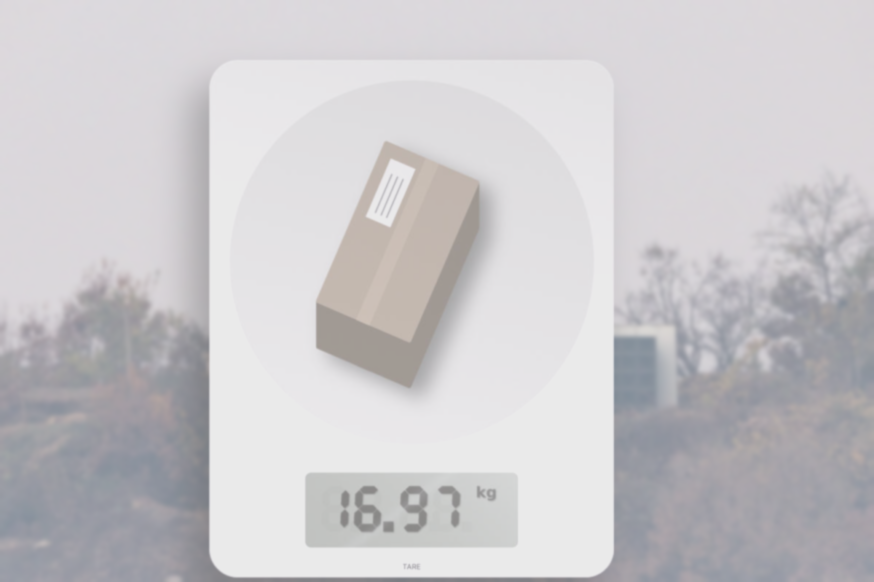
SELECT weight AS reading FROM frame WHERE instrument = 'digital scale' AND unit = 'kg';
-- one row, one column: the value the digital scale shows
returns 16.97 kg
